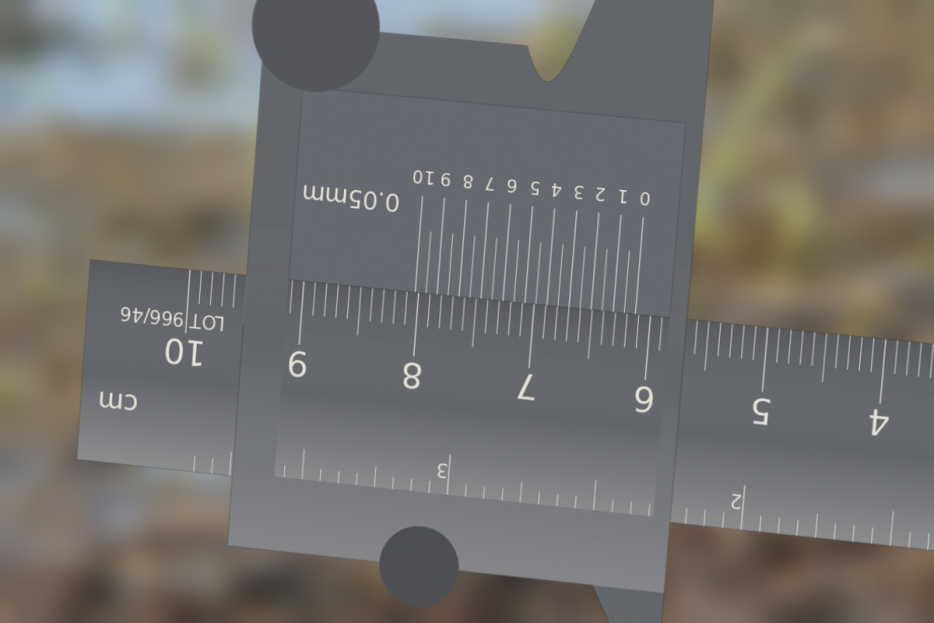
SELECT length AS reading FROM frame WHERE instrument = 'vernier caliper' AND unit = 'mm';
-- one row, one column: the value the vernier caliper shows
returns 61.3 mm
